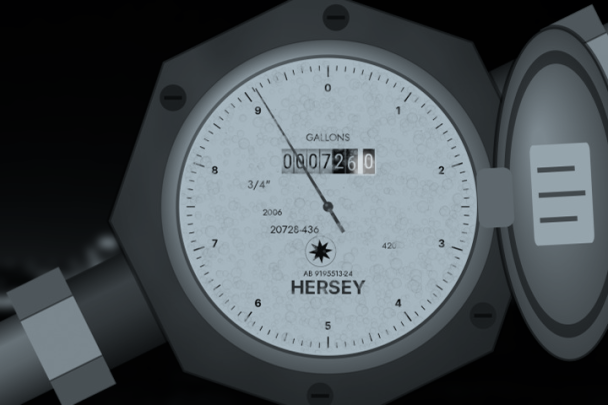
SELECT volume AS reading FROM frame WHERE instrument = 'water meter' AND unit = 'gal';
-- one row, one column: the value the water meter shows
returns 7259.1 gal
